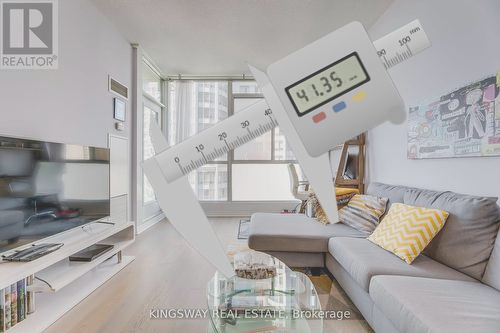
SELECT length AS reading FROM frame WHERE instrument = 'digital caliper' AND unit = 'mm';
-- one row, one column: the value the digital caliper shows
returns 41.35 mm
